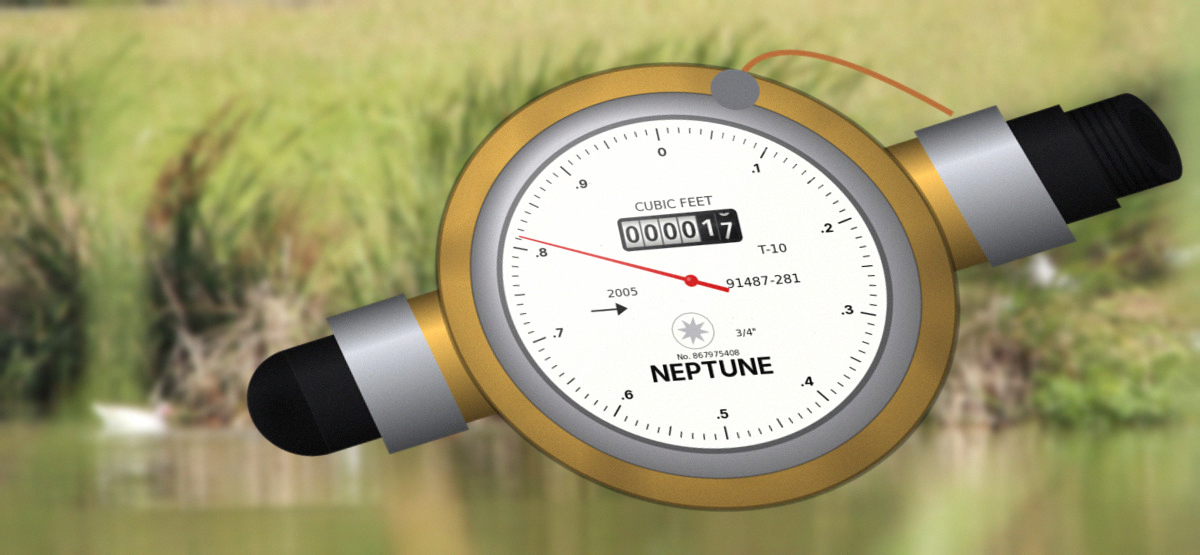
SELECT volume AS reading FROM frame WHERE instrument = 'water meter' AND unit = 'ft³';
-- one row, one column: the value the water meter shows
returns 16.81 ft³
